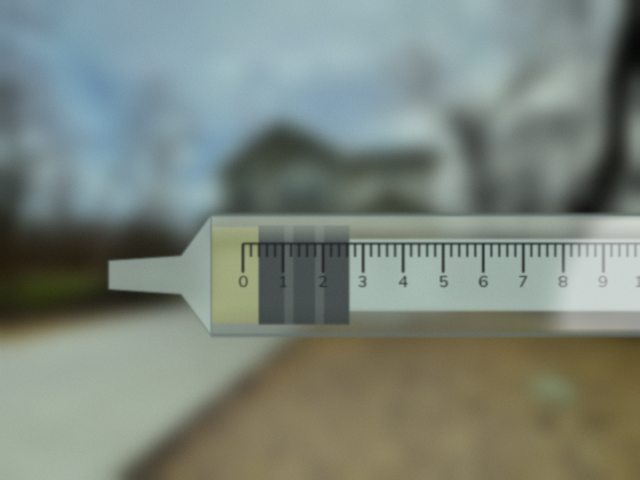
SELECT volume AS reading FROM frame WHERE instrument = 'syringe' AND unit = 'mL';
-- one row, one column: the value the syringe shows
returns 0.4 mL
